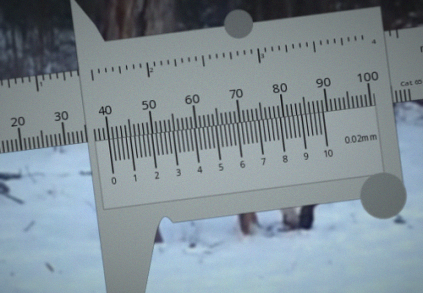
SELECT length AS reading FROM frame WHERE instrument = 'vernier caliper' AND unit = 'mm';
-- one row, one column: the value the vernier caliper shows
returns 40.0 mm
